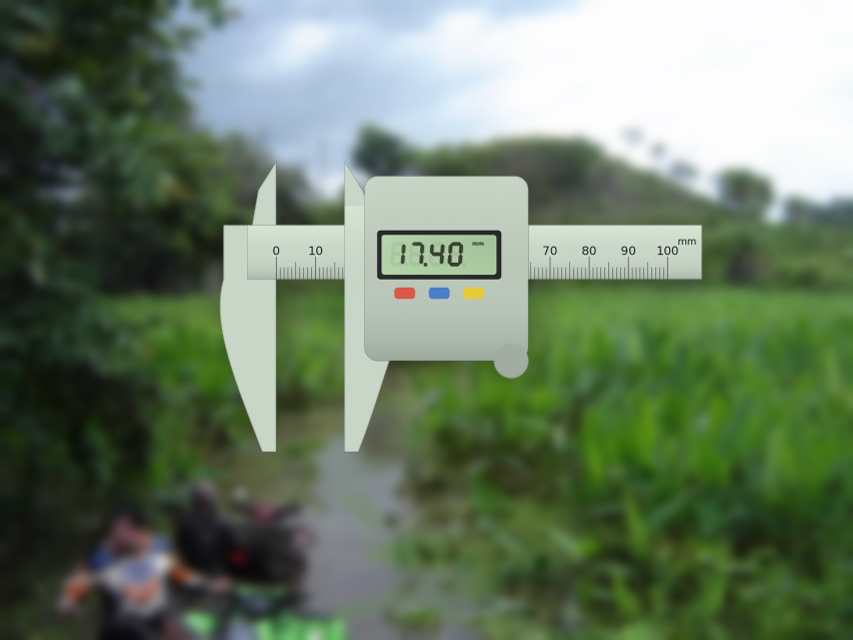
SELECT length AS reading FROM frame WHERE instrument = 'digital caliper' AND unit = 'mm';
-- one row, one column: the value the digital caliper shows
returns 17.40 mm
